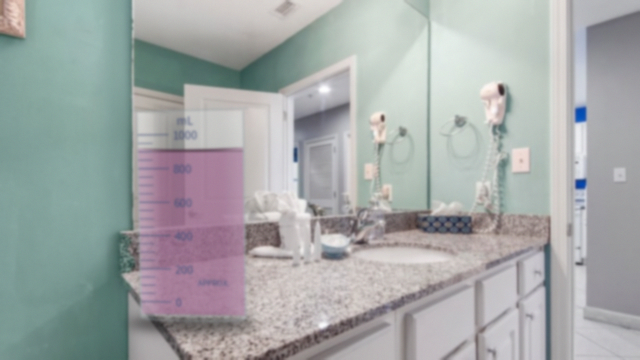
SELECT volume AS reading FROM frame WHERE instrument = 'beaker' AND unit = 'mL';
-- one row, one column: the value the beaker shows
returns 900 mL
